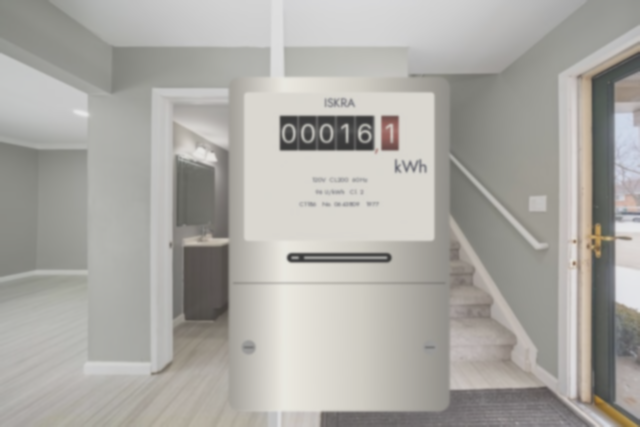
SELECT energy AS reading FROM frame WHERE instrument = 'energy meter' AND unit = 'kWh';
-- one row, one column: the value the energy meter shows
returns 16.1 kWh
